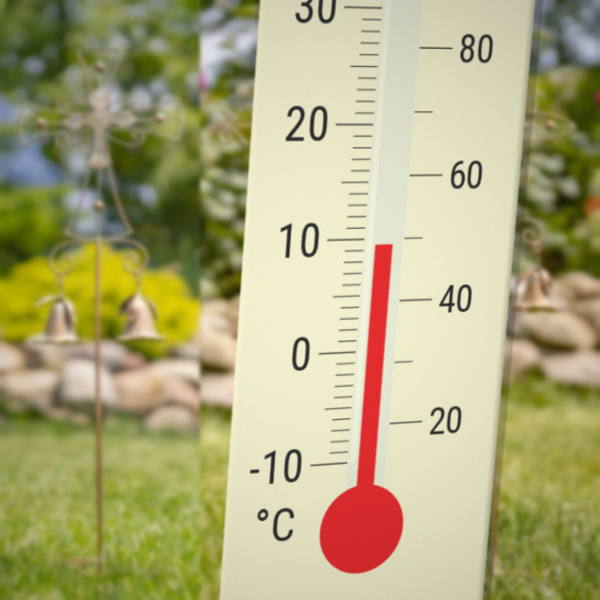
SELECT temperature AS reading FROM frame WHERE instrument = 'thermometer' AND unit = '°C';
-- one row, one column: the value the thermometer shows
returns 9.5 °C
